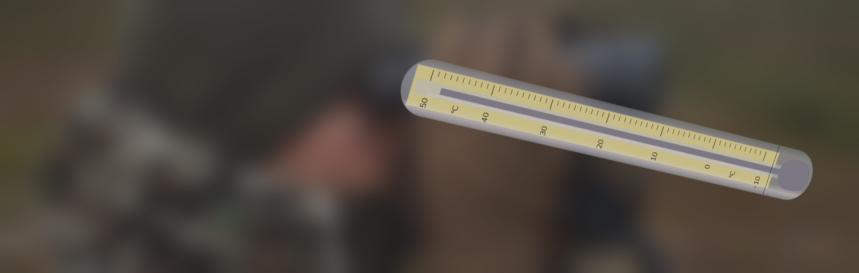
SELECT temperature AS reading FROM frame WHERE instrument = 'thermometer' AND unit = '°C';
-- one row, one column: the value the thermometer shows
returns 48 °C
